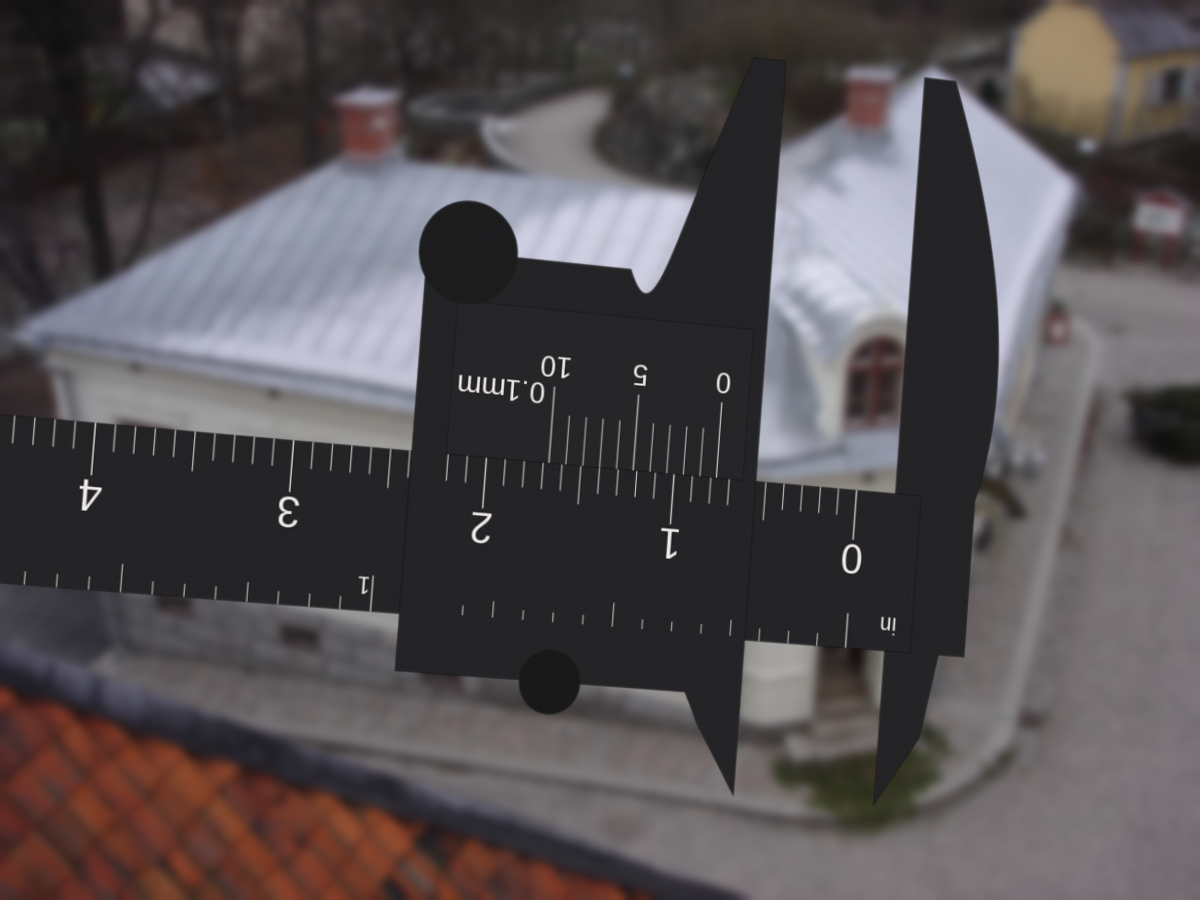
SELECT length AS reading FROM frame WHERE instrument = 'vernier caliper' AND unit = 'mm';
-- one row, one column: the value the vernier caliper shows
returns 7.7 mm
